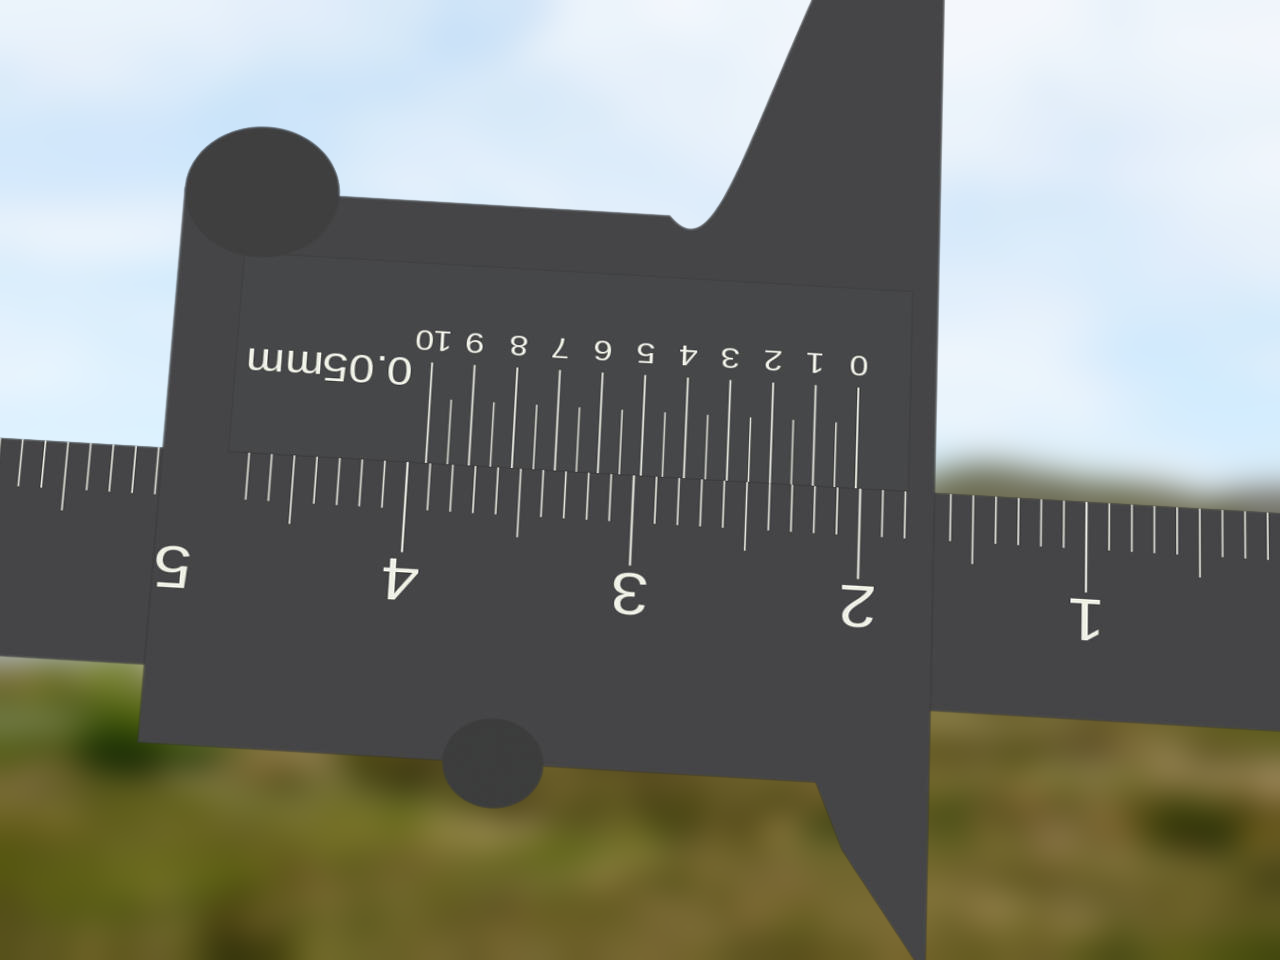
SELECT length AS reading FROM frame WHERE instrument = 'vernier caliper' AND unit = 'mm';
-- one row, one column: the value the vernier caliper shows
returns 20.20 mm
